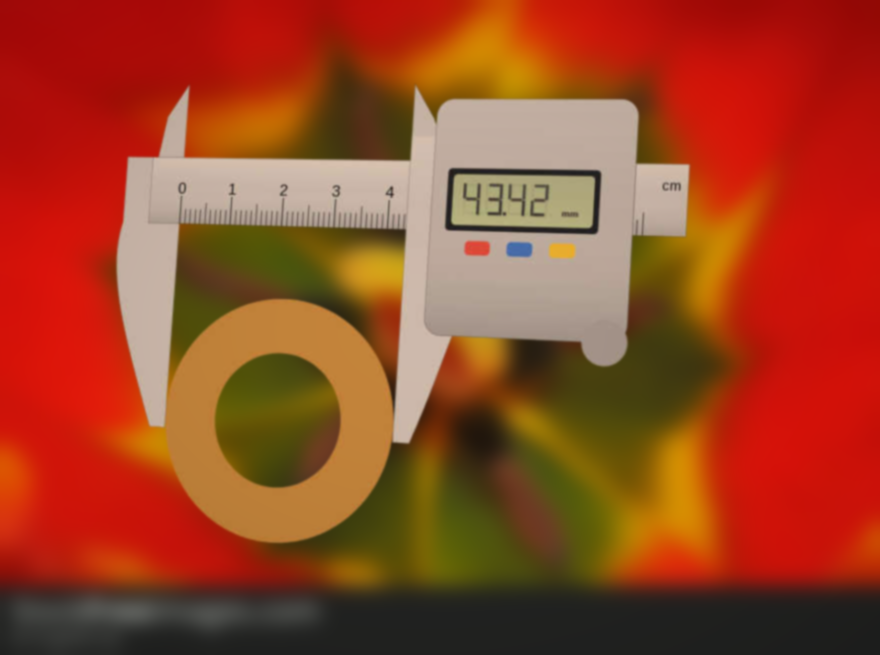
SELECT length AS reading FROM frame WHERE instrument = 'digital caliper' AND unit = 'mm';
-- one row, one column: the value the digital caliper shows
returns 43.42 mm
